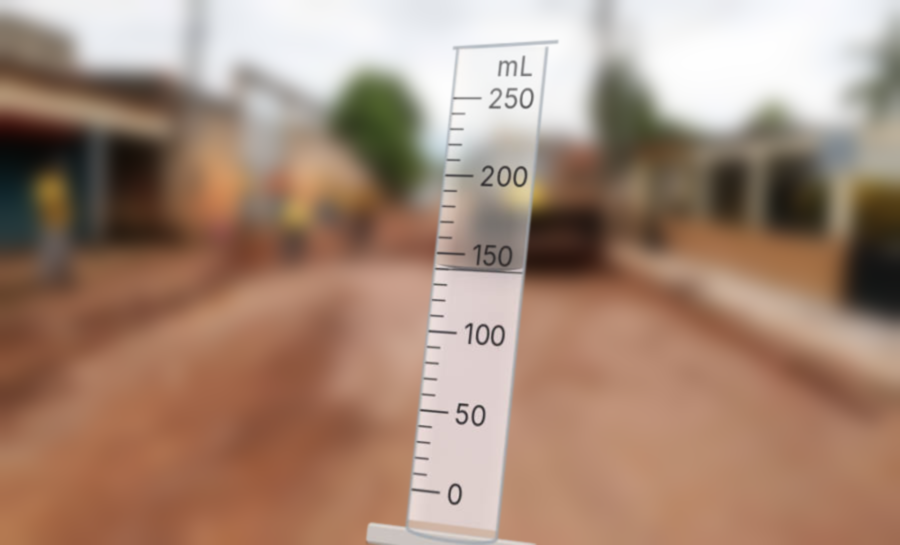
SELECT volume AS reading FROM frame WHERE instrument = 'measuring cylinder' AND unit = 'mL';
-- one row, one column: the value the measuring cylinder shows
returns 140 mL
